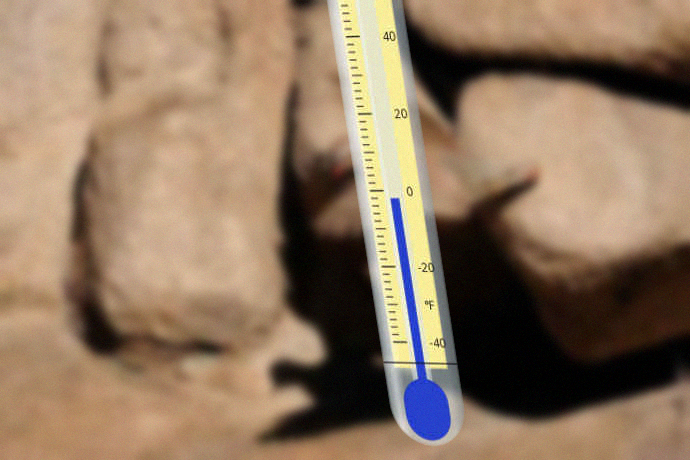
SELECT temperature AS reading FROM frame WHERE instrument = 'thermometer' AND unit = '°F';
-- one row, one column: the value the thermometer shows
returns -2 °F
